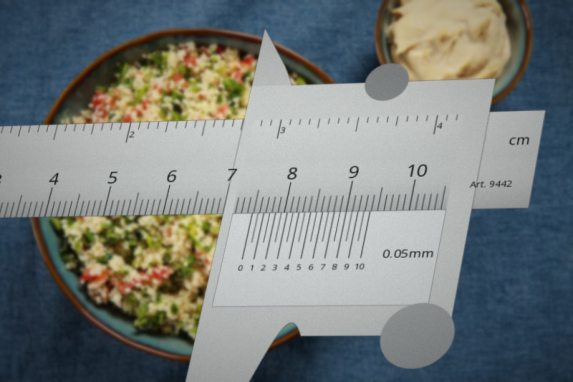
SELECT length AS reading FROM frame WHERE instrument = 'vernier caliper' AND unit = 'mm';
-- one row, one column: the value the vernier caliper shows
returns 74.8 mm
